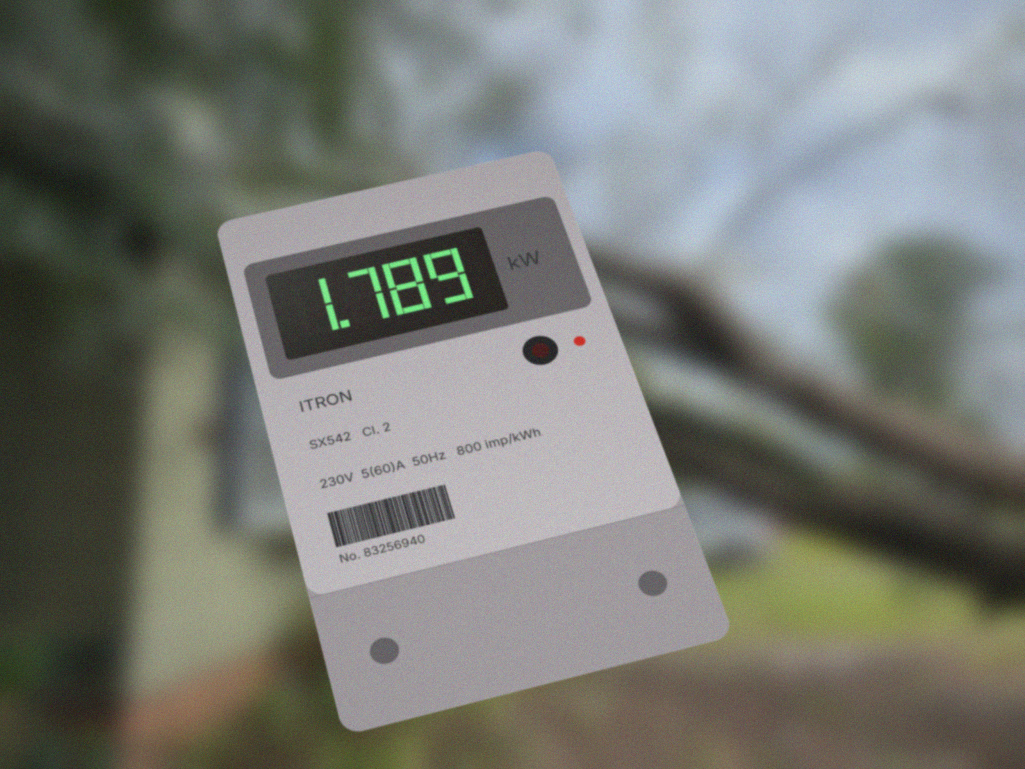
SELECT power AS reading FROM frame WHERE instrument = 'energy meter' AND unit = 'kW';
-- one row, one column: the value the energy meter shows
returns 1.789 kW
